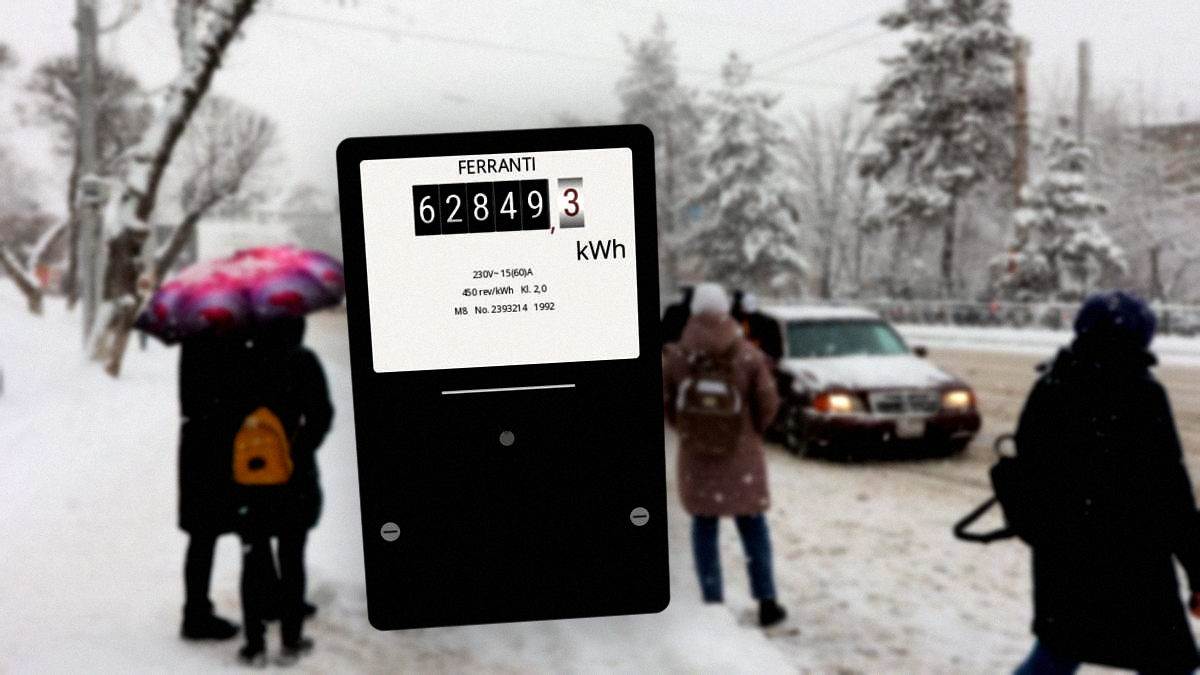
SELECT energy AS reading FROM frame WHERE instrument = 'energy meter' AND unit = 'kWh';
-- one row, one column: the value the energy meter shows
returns 62849.3 kWh
